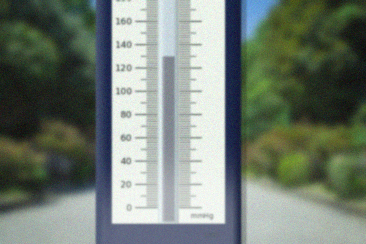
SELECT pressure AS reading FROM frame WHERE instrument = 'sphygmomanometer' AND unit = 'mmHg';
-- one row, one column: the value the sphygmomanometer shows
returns 130 mmHg
